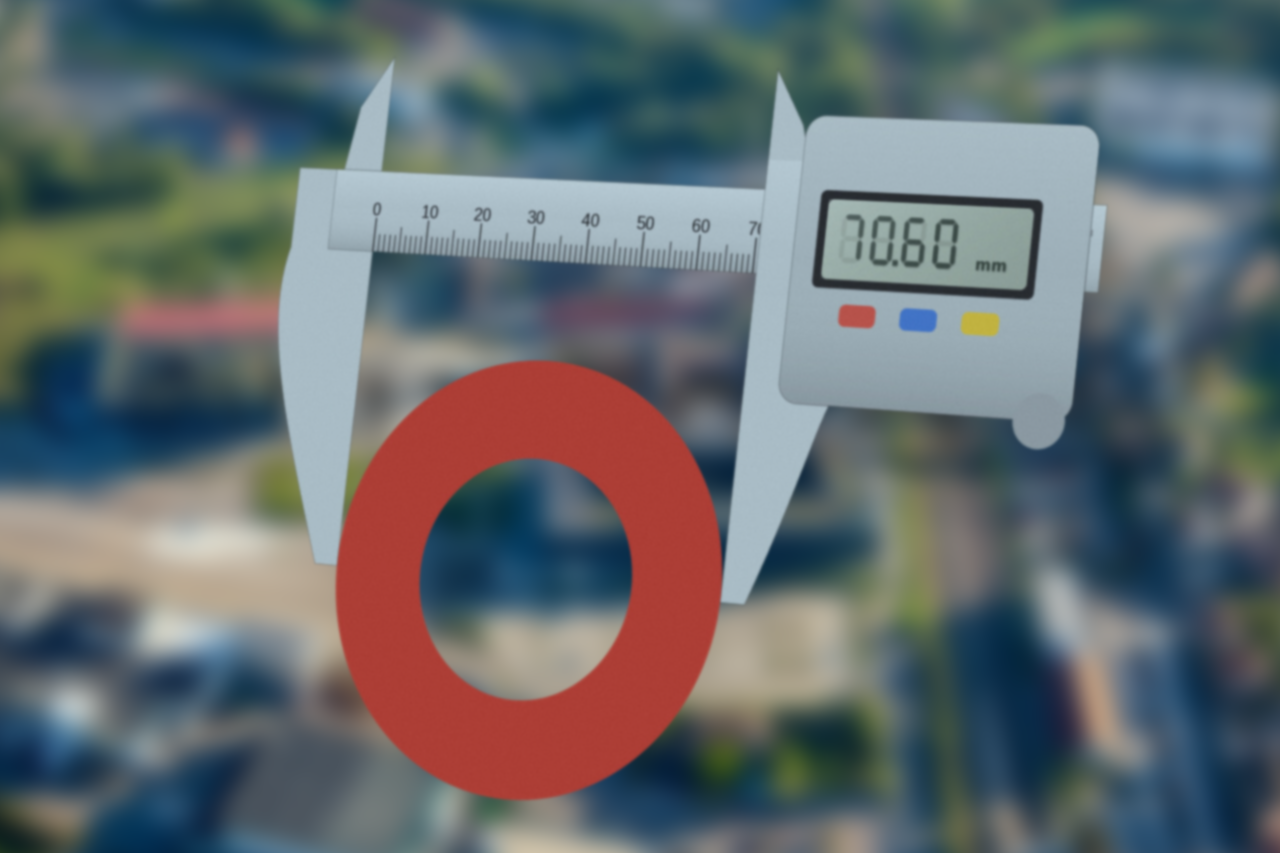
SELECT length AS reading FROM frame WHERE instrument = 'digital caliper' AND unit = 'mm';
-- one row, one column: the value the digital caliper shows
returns 70.60 mm
